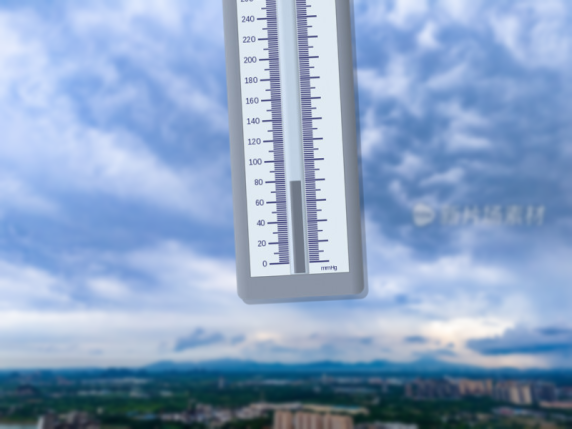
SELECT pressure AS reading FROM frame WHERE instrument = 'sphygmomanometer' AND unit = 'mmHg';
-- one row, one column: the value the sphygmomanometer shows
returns 80 mmHg
